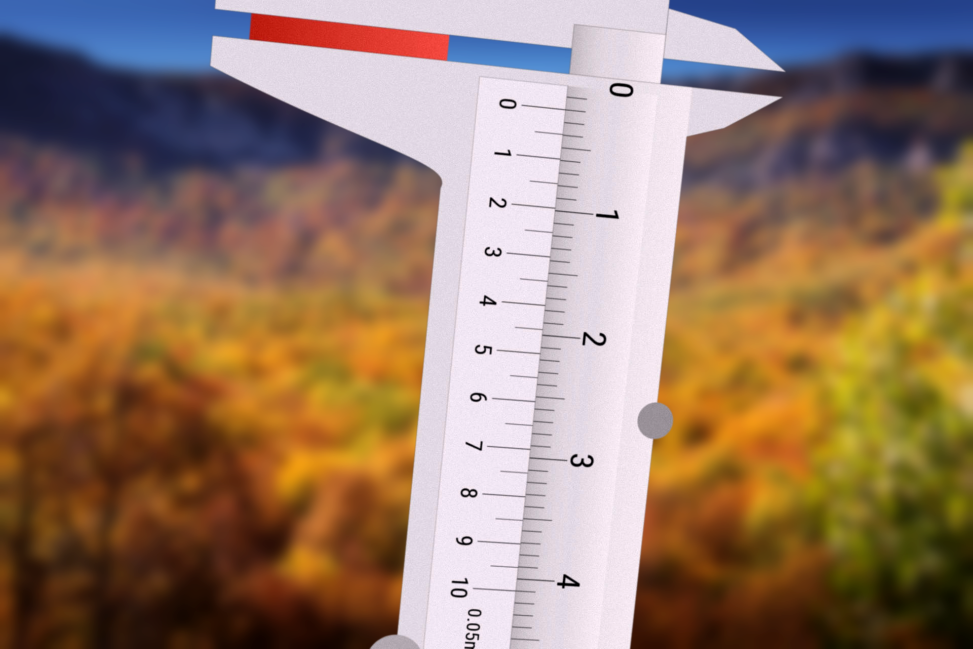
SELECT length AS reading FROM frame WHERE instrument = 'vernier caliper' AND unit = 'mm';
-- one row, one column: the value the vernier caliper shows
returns 2.0 mm
